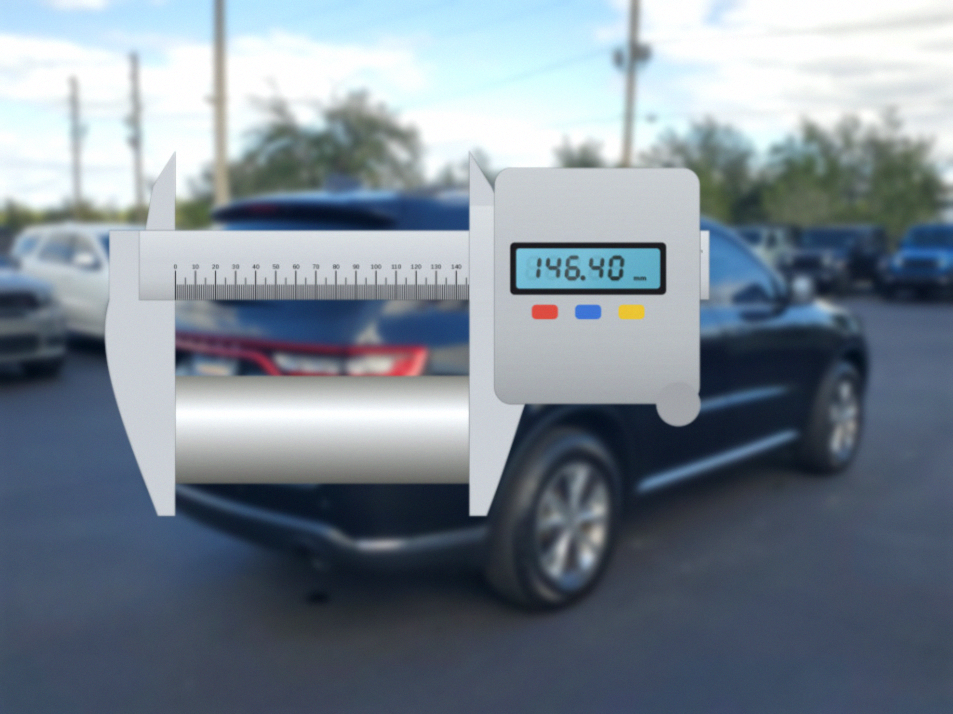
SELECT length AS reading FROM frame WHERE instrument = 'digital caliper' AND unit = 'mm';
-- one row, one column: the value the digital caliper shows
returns 146.40 mm
